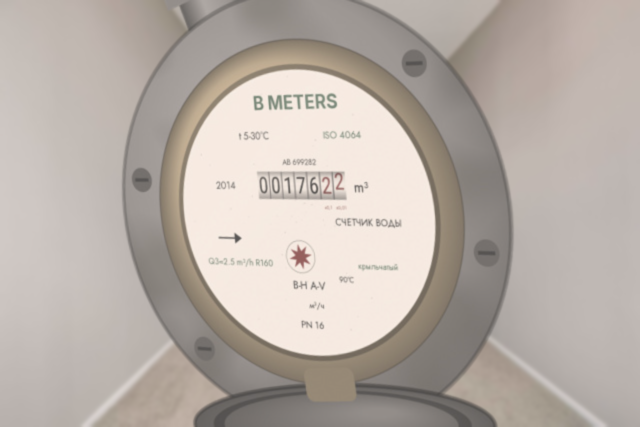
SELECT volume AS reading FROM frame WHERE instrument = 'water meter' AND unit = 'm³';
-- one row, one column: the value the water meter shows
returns 176.22 m³
